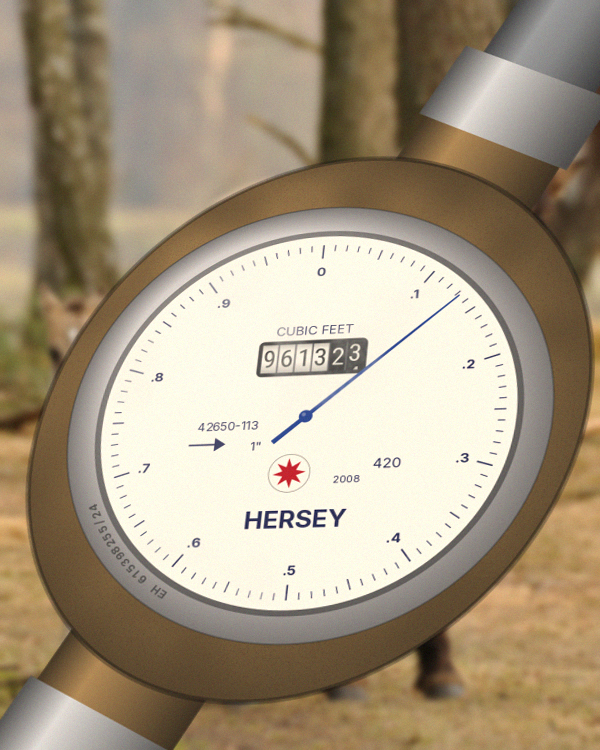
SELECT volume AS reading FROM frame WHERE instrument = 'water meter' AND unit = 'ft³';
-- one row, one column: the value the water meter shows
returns 961323.13 ft³
